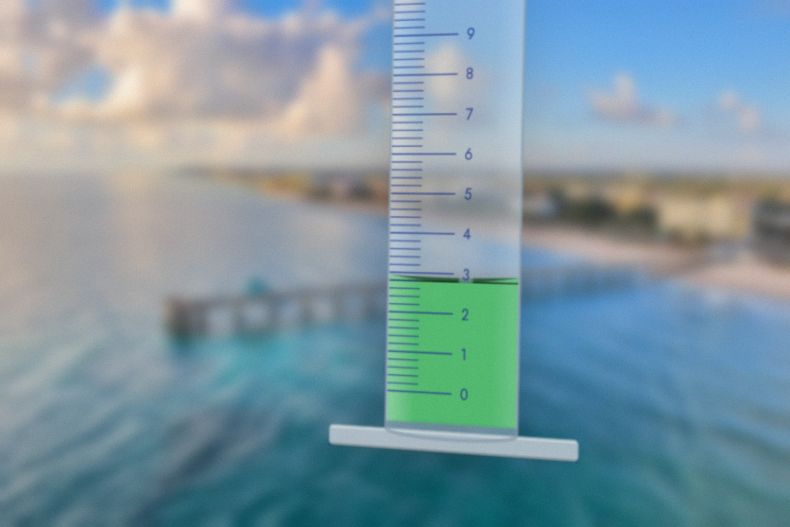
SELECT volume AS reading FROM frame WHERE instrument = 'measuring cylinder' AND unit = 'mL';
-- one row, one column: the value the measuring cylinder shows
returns 2.8 mL
